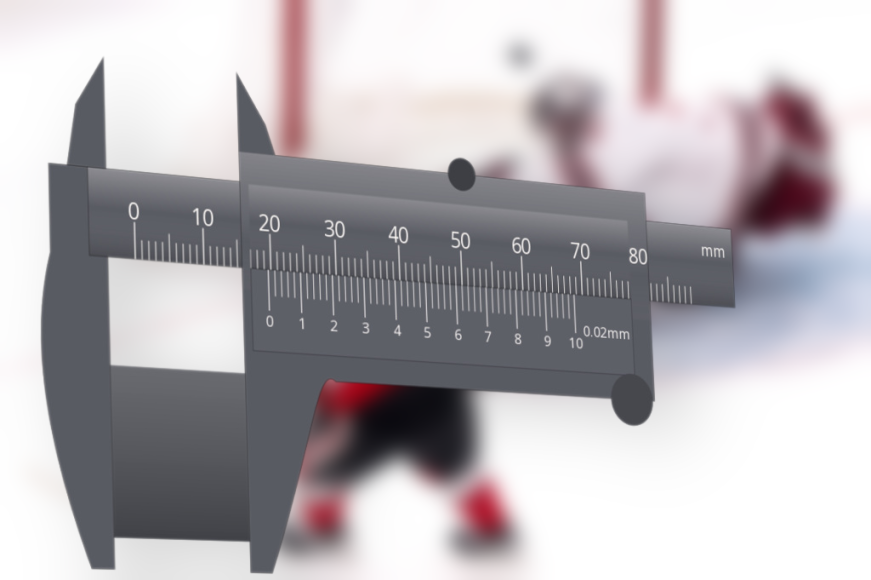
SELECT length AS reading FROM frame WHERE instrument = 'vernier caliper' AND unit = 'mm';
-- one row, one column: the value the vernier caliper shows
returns 19.6 mm
